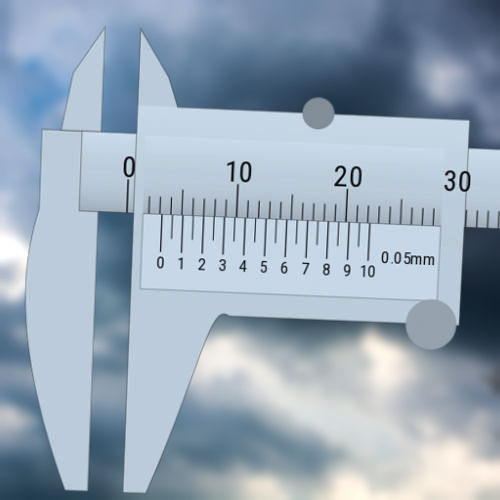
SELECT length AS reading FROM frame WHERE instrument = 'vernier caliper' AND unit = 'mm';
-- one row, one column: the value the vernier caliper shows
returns 3.2 mm
